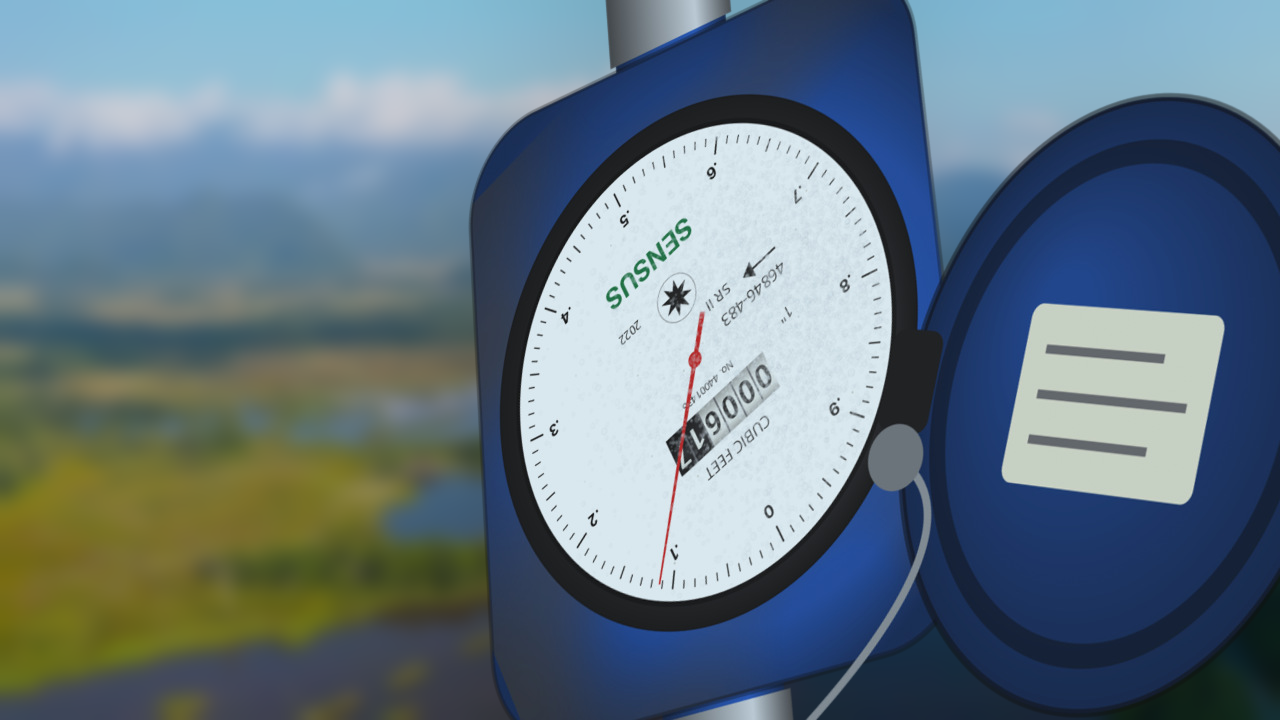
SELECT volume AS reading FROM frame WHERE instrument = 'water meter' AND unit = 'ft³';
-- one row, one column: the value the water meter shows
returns 617.11 ft³
